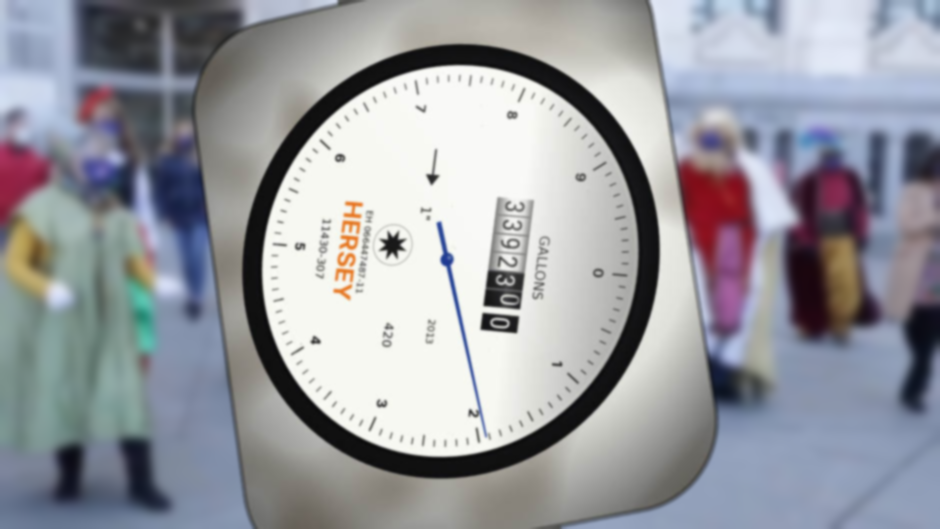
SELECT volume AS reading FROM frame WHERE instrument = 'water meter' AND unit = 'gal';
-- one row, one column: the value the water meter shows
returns 3392301.9 gal
